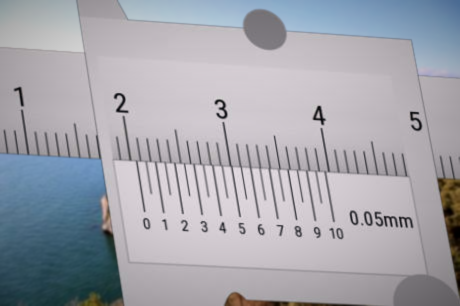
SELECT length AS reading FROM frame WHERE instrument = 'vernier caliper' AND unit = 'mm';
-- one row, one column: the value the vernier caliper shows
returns 20.6 mm
